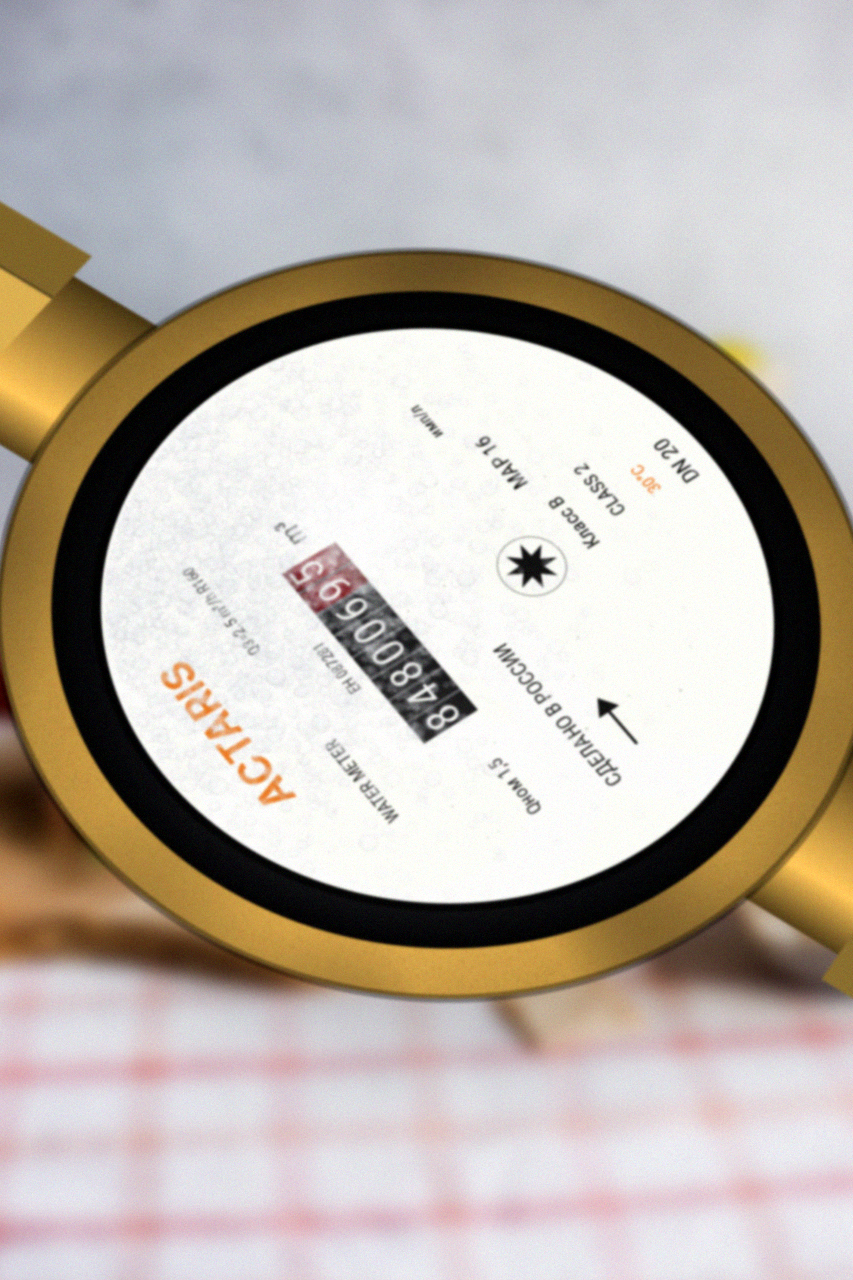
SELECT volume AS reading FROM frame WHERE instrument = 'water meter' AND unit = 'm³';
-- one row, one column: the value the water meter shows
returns 848006.95 m³
